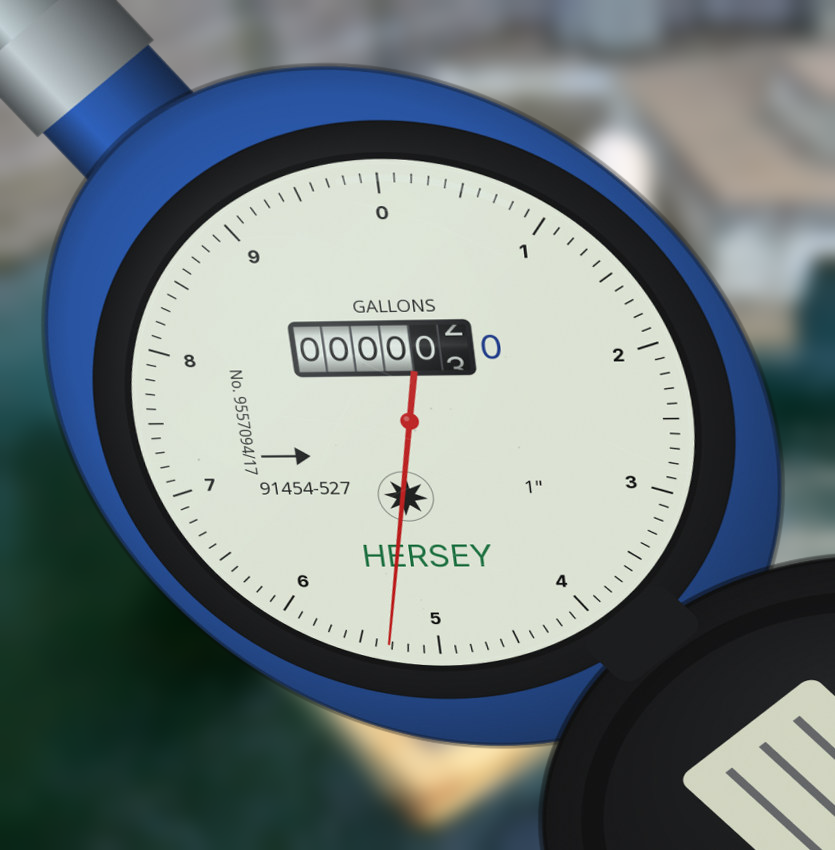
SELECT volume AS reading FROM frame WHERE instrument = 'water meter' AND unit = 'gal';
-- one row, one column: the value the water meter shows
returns 25.3 gal
